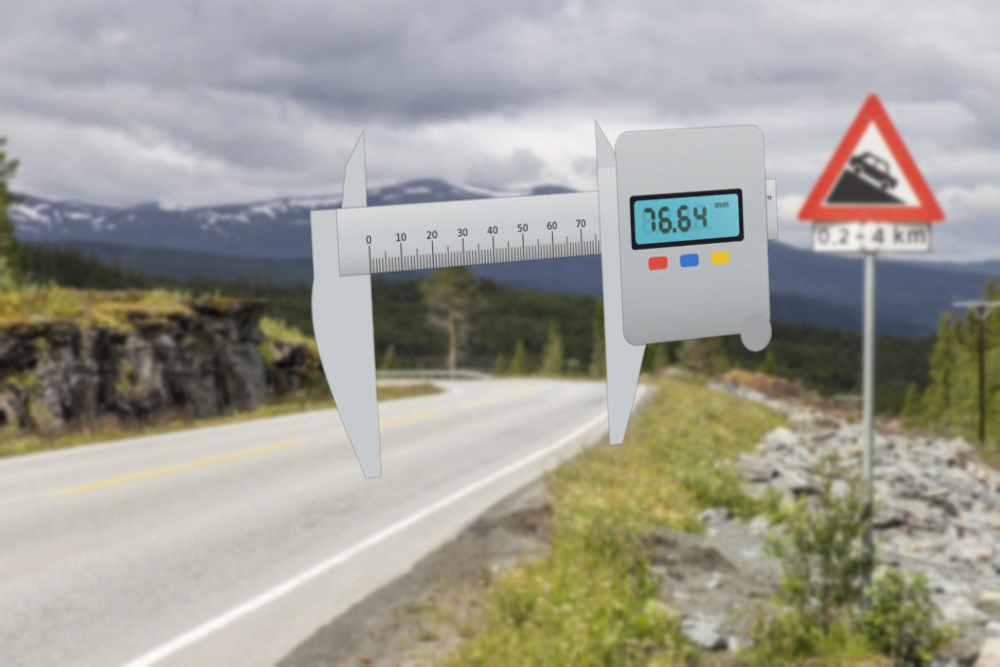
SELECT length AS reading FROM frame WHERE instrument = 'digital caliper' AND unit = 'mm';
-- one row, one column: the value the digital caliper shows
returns 76.64 mm
